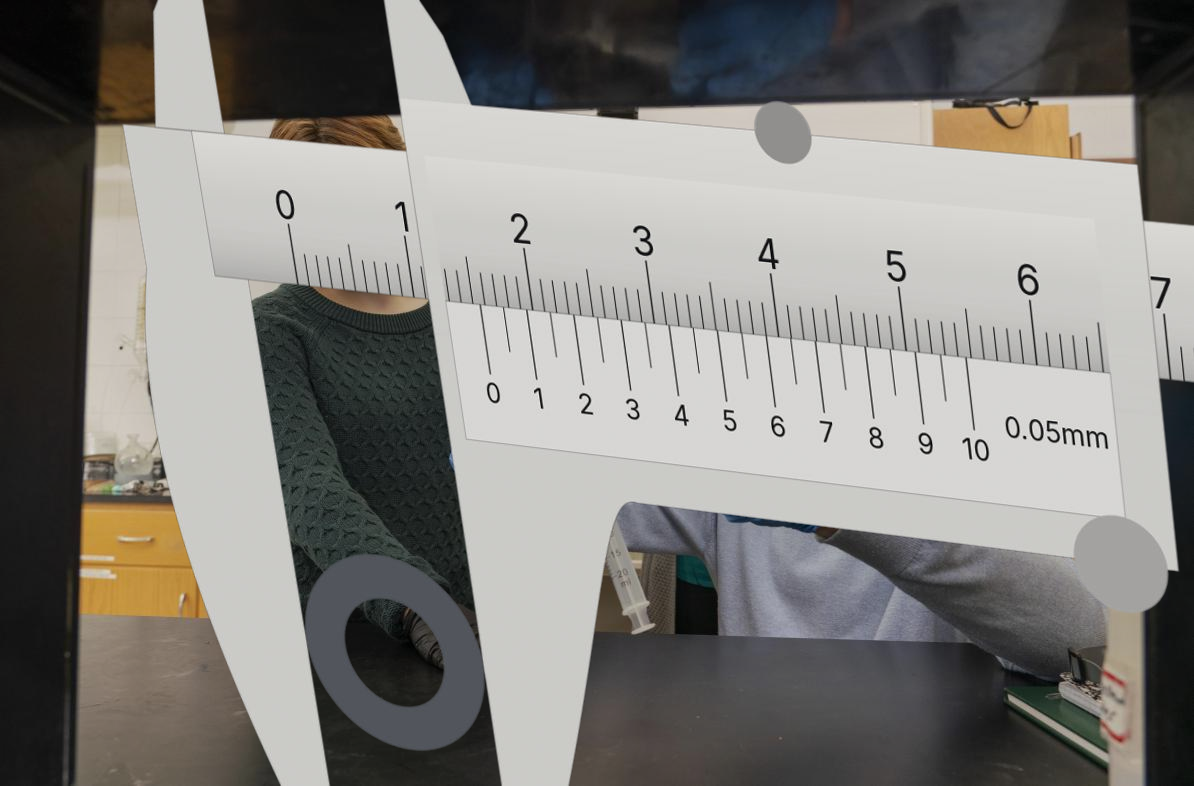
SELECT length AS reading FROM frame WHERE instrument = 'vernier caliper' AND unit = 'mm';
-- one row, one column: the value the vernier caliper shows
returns 15.6 mm
